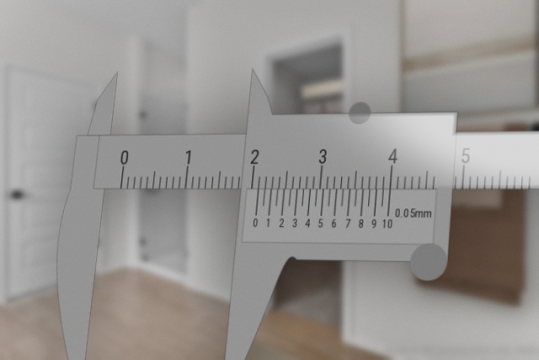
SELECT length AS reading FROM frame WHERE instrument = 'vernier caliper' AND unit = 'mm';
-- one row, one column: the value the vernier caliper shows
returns 21.0 mm
